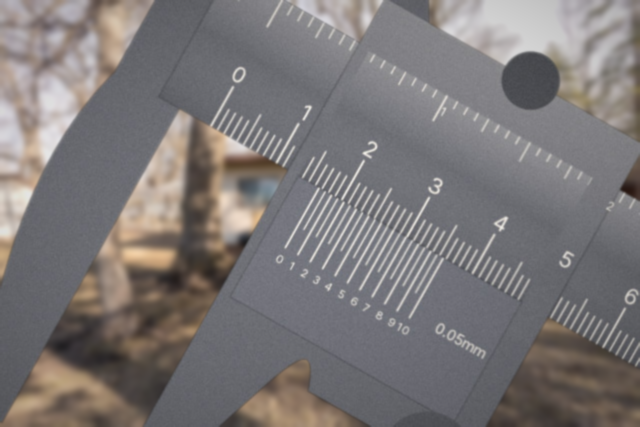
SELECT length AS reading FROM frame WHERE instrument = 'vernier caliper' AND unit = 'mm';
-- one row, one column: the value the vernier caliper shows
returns 16.6 mm
